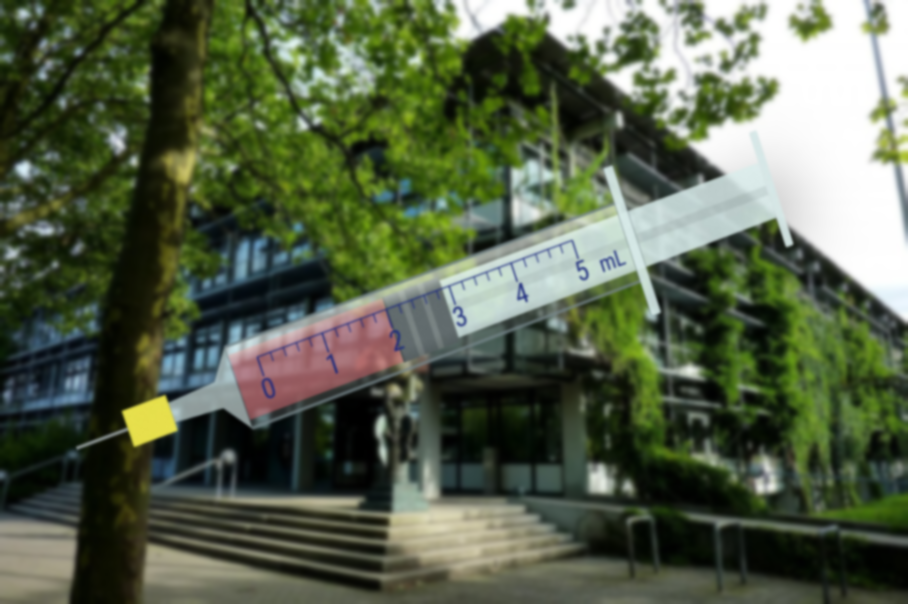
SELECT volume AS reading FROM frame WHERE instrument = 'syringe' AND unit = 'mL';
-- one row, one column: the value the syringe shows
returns 2 mL
